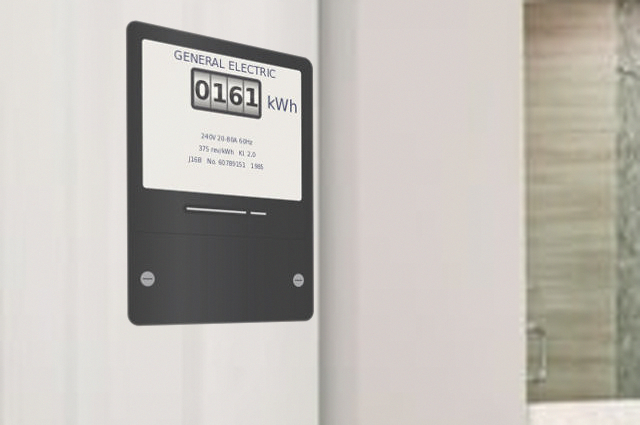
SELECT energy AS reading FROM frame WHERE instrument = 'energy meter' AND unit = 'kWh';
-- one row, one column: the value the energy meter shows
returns 161 kWh
